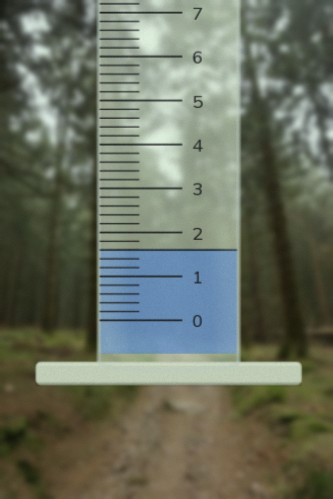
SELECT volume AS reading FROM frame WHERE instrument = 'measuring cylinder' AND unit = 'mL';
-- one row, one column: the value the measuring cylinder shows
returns 1.6 mL
